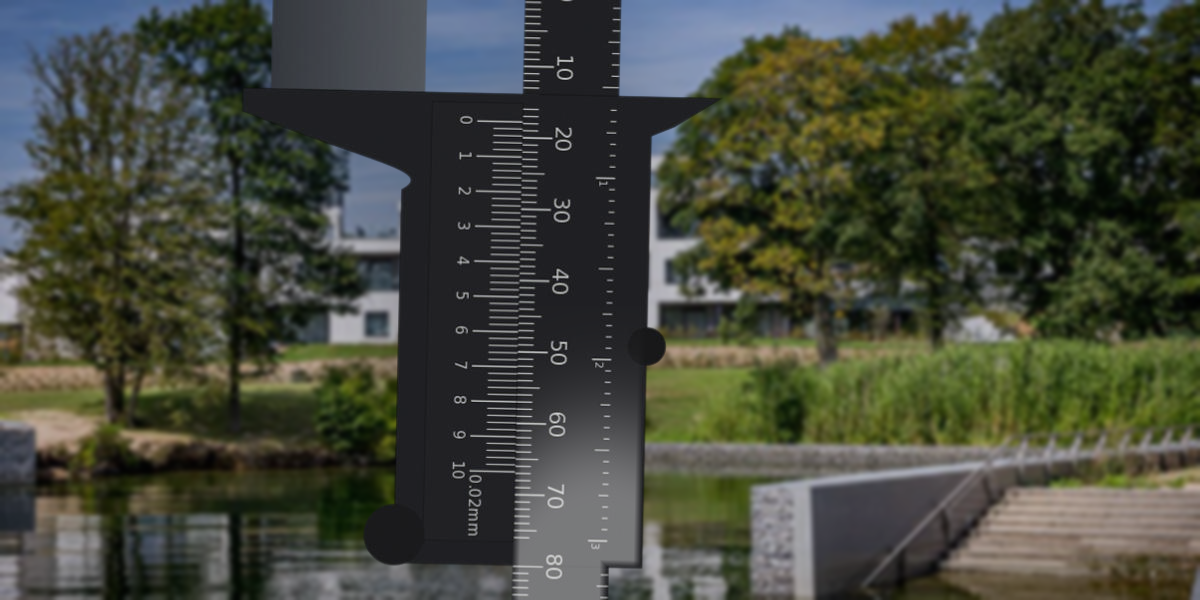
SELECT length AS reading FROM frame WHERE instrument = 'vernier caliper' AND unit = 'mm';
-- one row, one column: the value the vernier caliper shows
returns 17.8 mm
